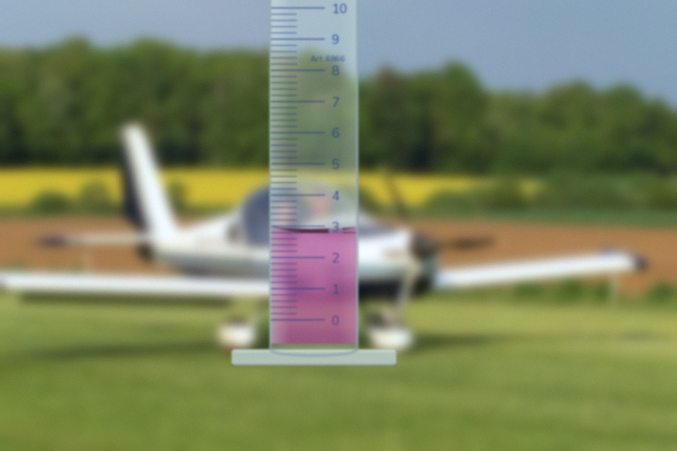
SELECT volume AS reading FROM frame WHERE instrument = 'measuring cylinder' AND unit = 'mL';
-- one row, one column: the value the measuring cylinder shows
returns 2.8 mL
